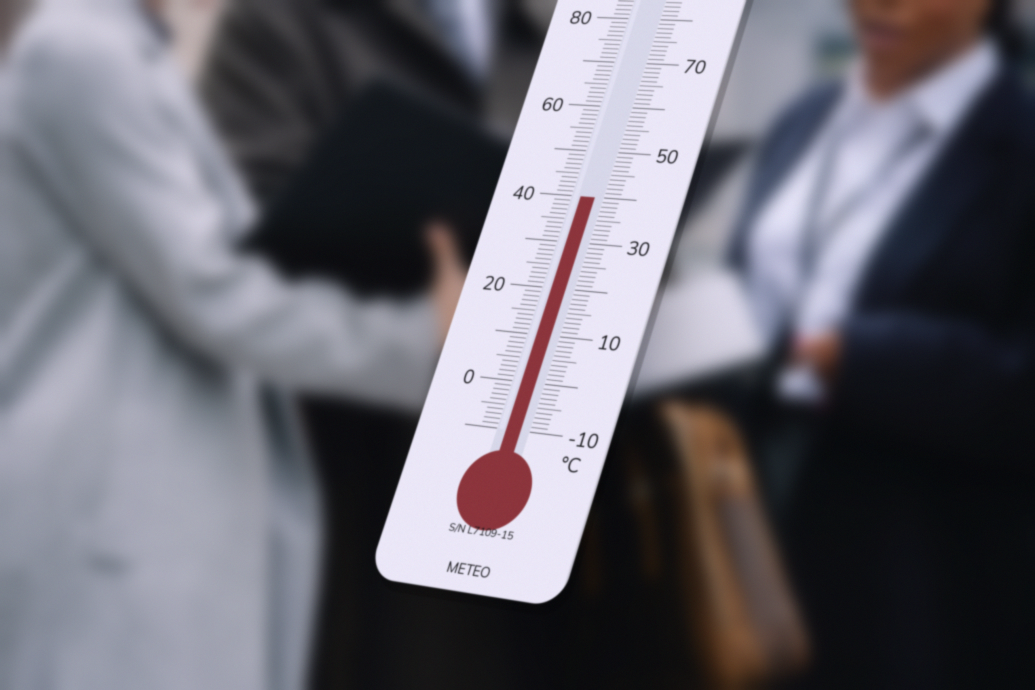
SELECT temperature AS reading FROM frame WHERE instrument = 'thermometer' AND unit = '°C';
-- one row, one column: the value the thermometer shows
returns 40 °C
